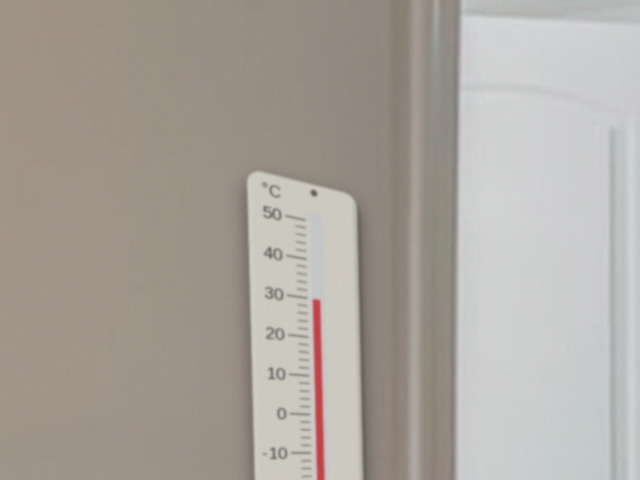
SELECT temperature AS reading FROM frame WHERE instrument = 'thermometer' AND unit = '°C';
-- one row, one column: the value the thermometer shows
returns 30 °C
